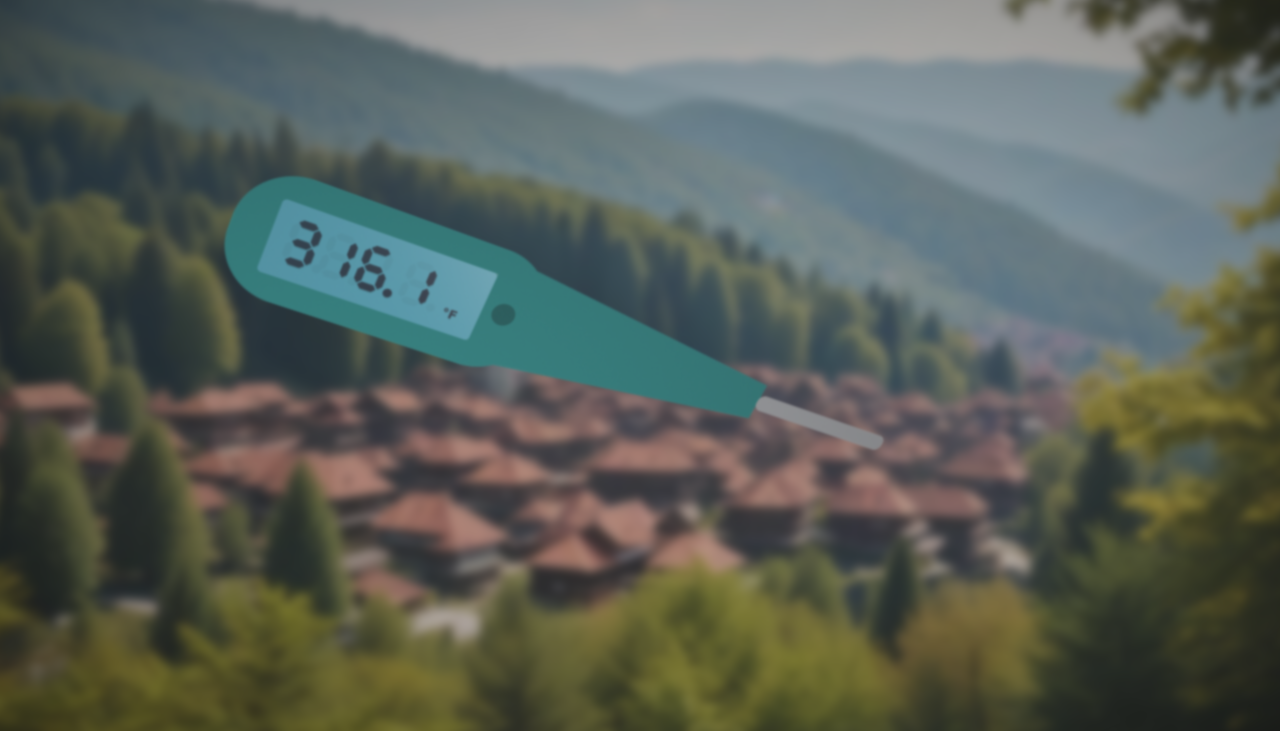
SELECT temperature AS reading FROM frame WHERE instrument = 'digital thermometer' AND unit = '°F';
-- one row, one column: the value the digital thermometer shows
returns 316.1 °F
